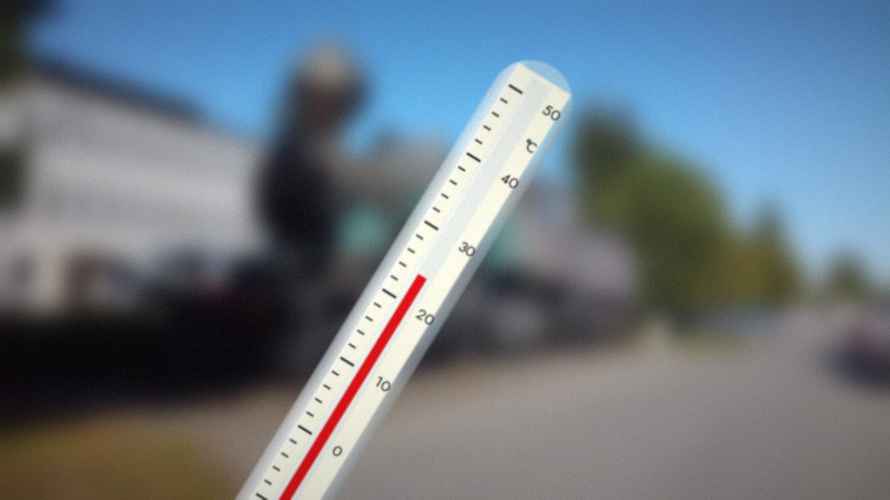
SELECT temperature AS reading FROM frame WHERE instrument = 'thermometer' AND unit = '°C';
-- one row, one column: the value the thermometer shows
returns 24 °C
